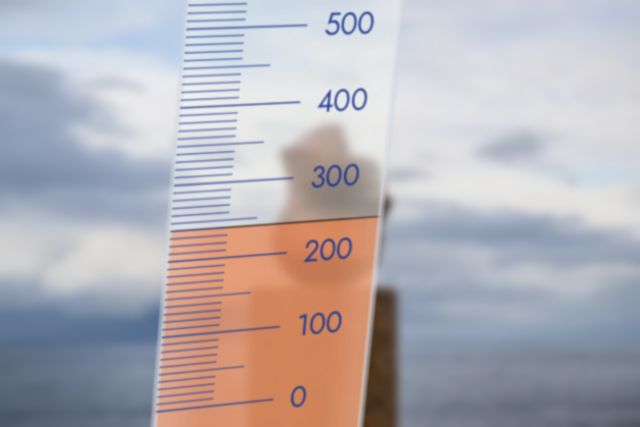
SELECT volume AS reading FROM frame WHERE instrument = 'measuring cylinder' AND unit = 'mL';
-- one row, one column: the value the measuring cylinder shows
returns 240 mL
